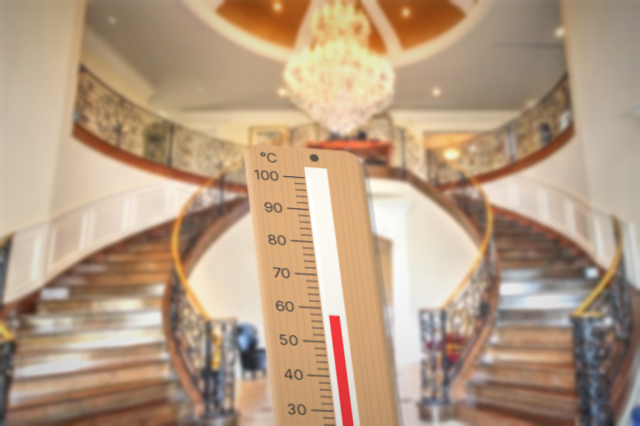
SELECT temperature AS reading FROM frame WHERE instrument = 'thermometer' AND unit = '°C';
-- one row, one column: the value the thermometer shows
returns 58 °C
